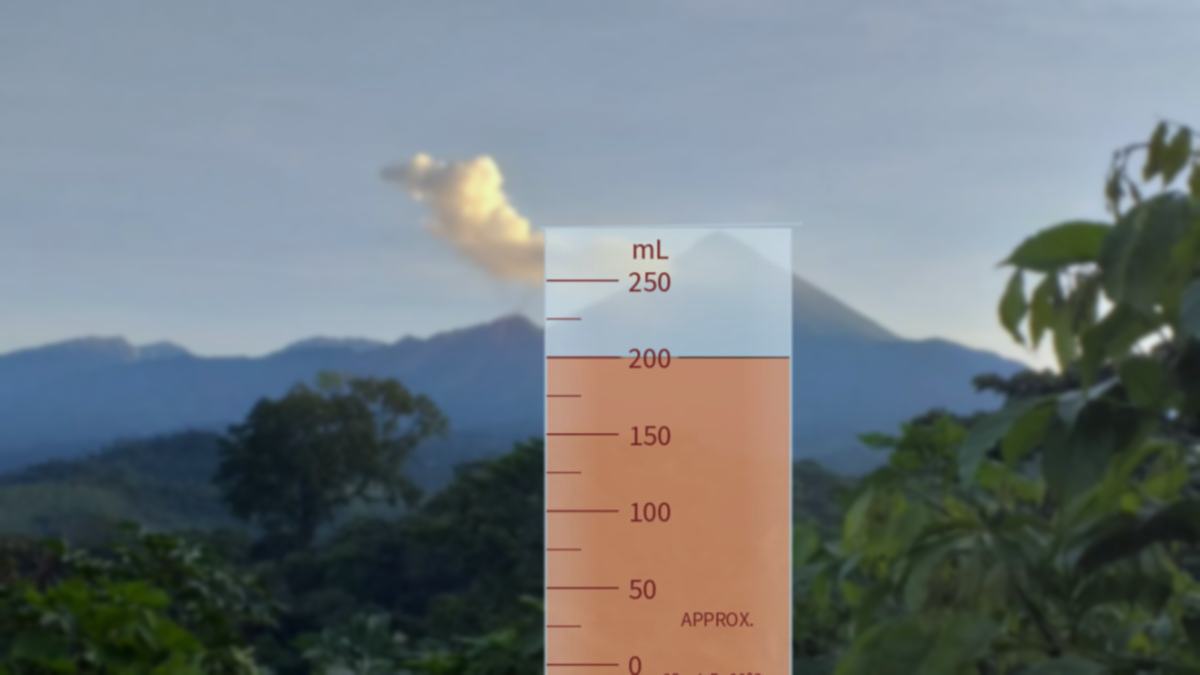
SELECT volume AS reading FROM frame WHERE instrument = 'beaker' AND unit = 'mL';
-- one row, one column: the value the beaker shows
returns 200 mL
